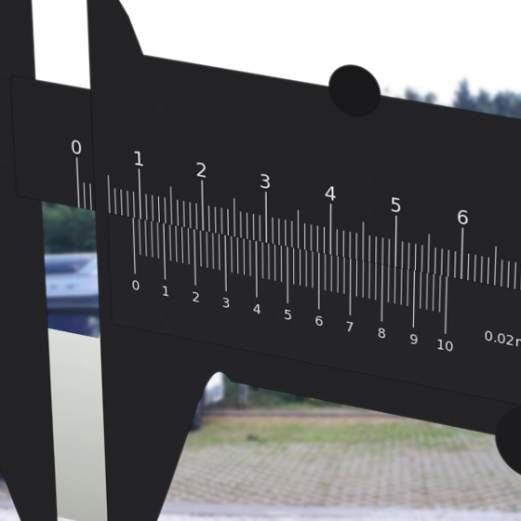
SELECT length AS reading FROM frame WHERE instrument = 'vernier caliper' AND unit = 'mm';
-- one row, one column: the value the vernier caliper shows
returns 8.8 mm
